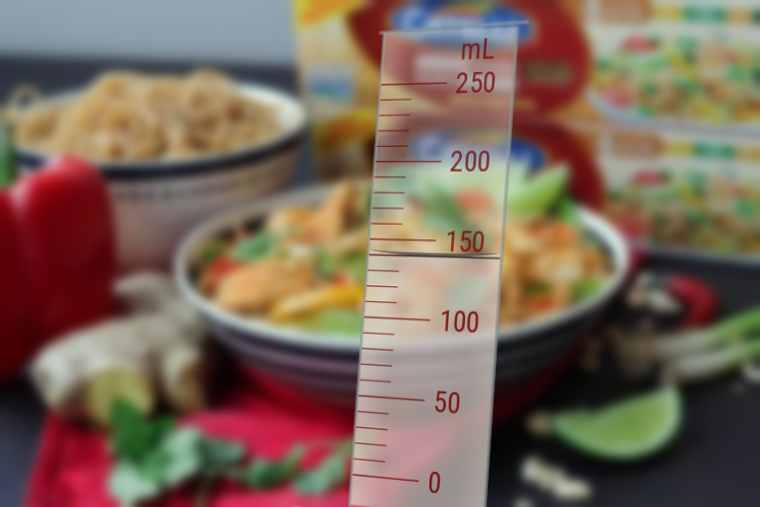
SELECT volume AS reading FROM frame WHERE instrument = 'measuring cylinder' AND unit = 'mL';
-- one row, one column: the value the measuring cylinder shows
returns 140 mL
